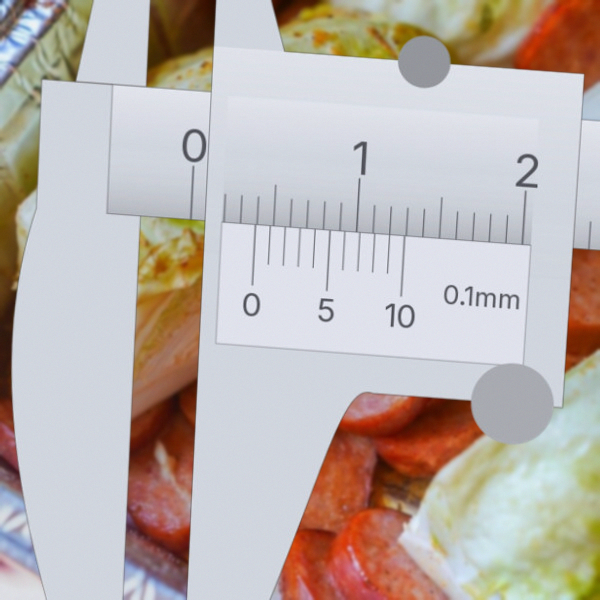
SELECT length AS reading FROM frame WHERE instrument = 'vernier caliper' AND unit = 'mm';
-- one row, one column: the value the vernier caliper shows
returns 3.9 mm
